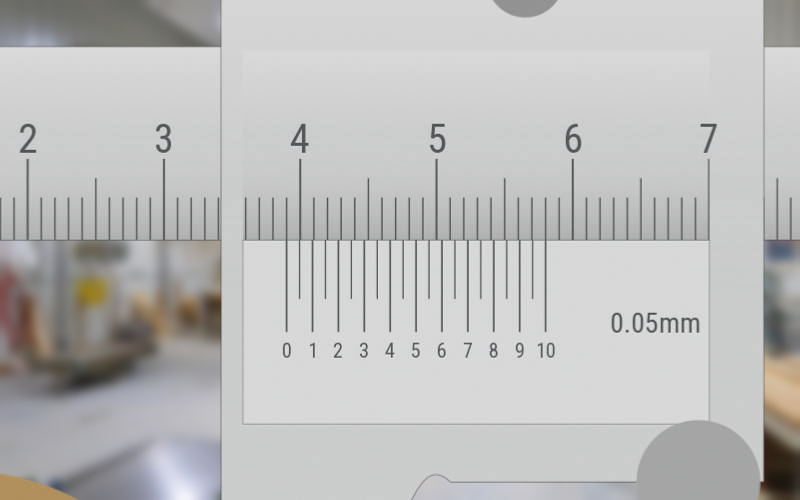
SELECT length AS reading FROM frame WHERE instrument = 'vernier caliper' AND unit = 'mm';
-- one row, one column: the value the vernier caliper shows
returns 39.0 mm
